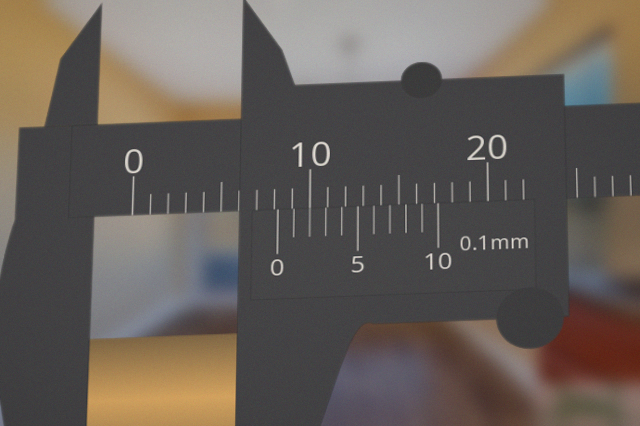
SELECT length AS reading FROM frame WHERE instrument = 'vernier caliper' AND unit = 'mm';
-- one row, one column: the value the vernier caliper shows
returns 8.2 mm
